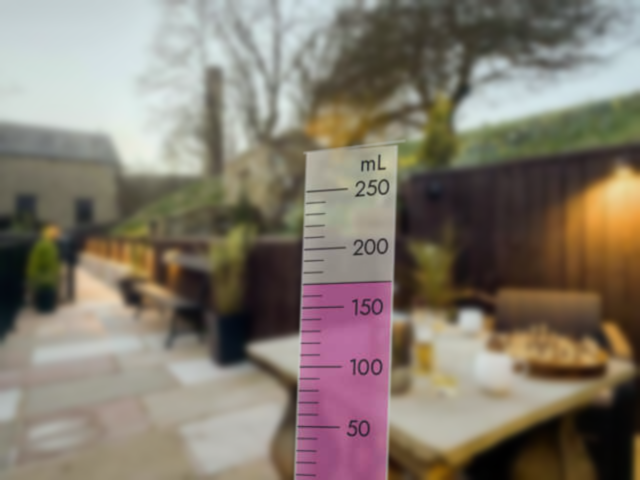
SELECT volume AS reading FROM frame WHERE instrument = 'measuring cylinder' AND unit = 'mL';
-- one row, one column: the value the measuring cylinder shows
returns 170 mL
